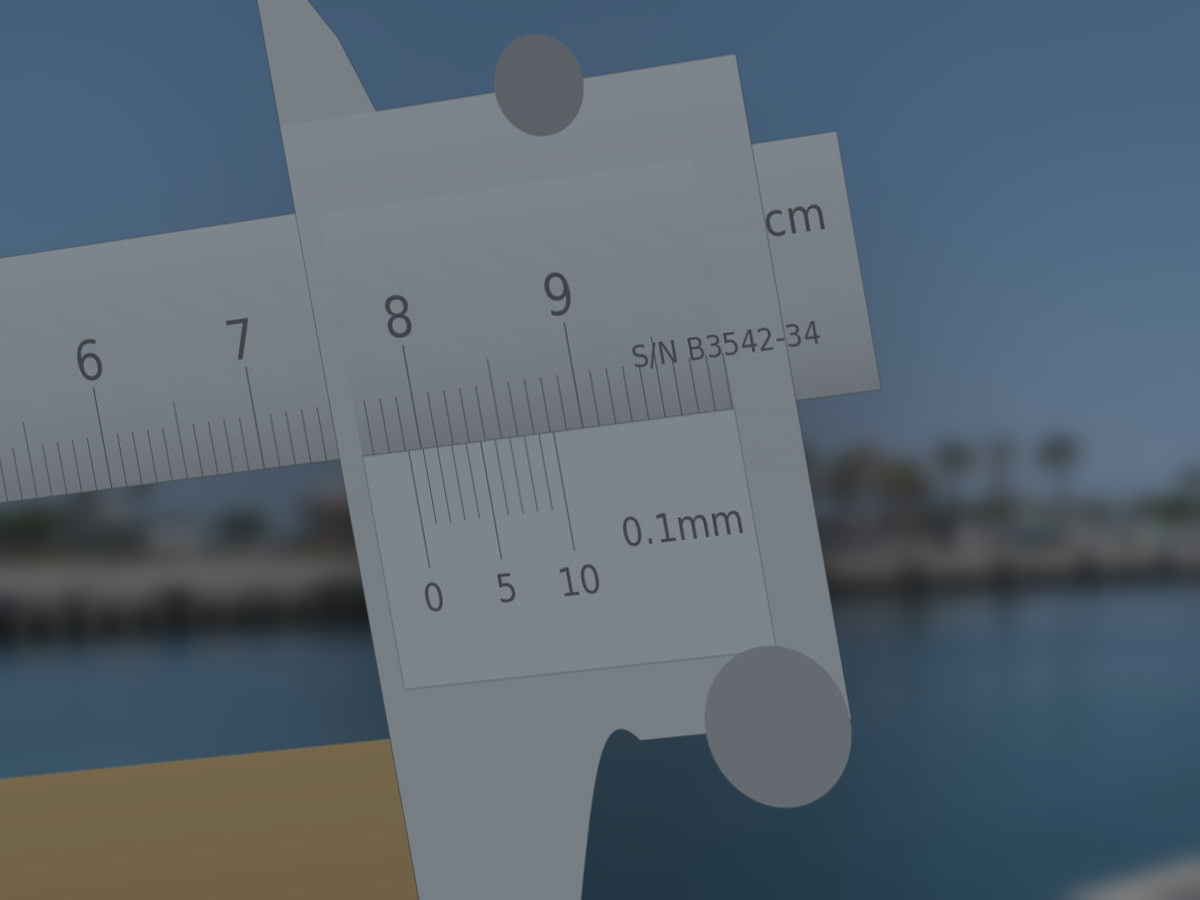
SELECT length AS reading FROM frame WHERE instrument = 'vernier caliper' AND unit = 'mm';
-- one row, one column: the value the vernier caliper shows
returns 79.2 mm
